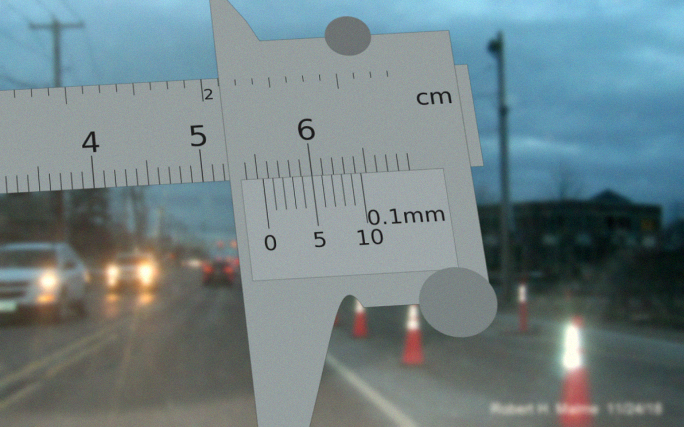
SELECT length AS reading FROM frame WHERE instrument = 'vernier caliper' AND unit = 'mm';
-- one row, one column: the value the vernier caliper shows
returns 55.5 mm
